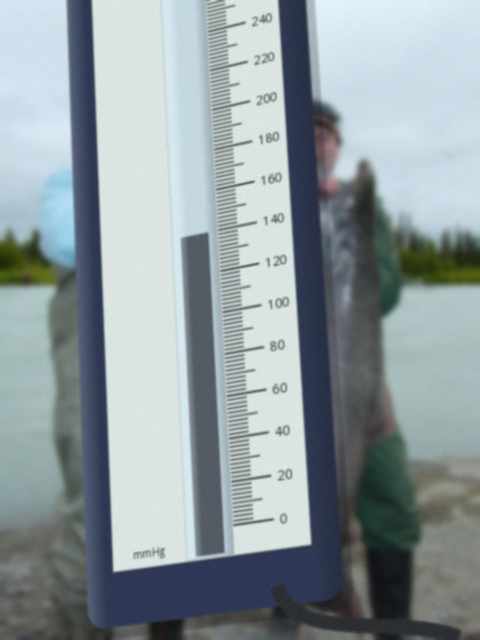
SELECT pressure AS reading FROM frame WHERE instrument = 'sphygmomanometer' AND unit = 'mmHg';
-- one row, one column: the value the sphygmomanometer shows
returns 140 mmHg
